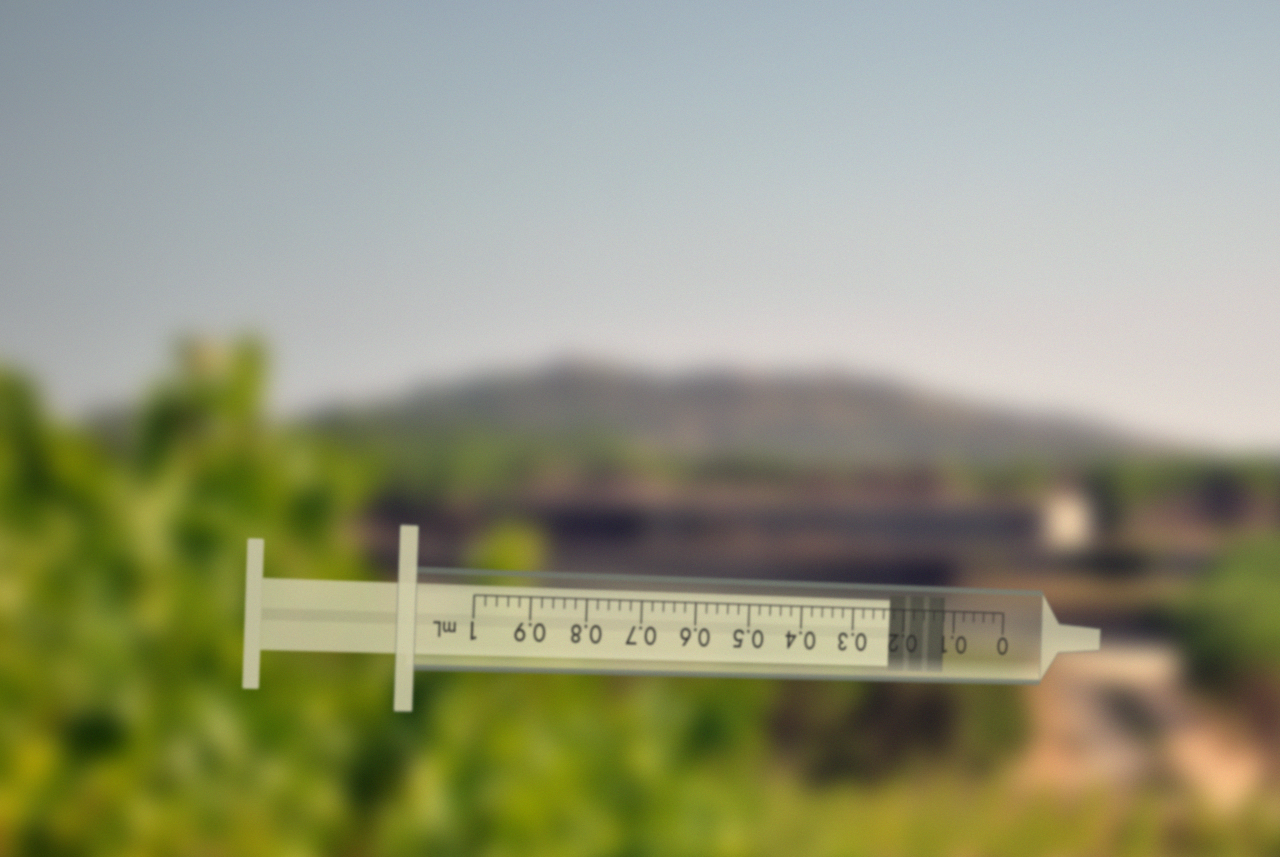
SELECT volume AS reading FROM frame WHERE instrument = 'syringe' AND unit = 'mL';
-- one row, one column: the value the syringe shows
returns 0.12 mL
